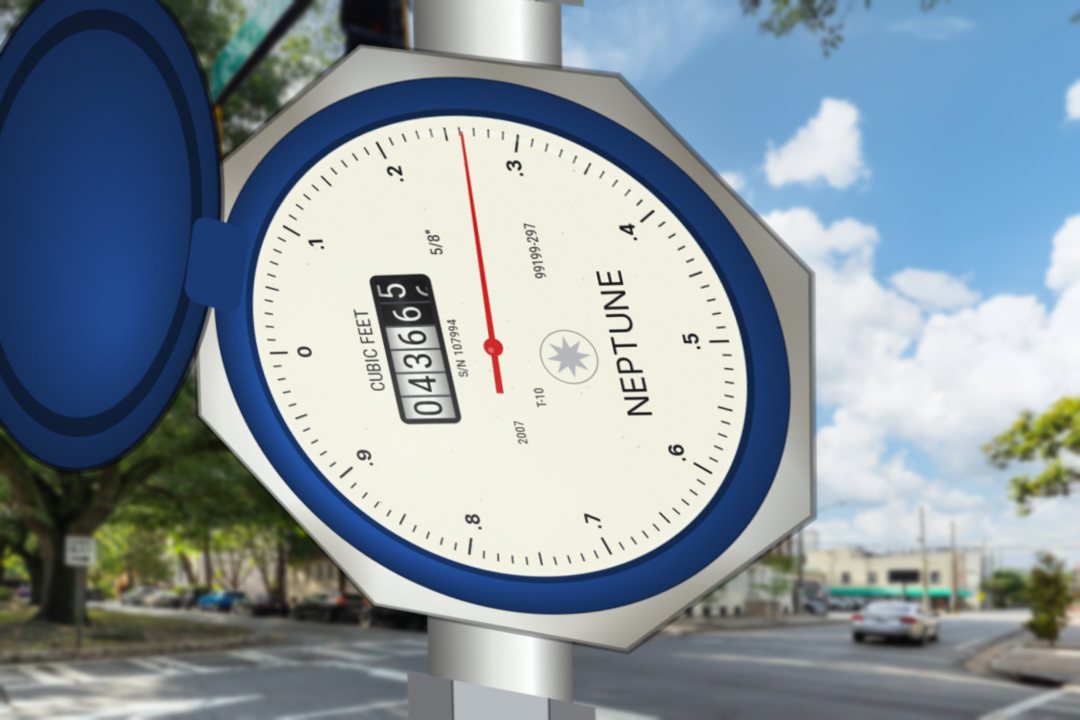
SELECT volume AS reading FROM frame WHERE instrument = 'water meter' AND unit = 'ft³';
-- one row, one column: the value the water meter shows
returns 43665.26 ft³
